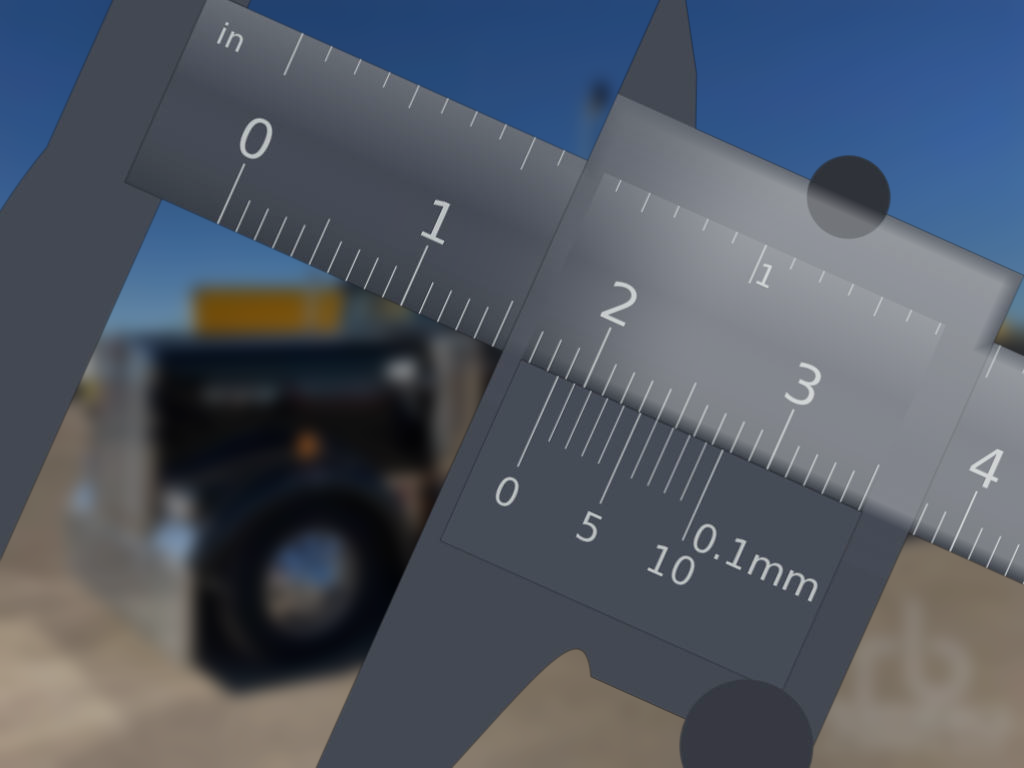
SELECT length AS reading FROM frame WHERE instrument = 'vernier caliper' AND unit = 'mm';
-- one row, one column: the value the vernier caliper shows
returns 18.6 mm
